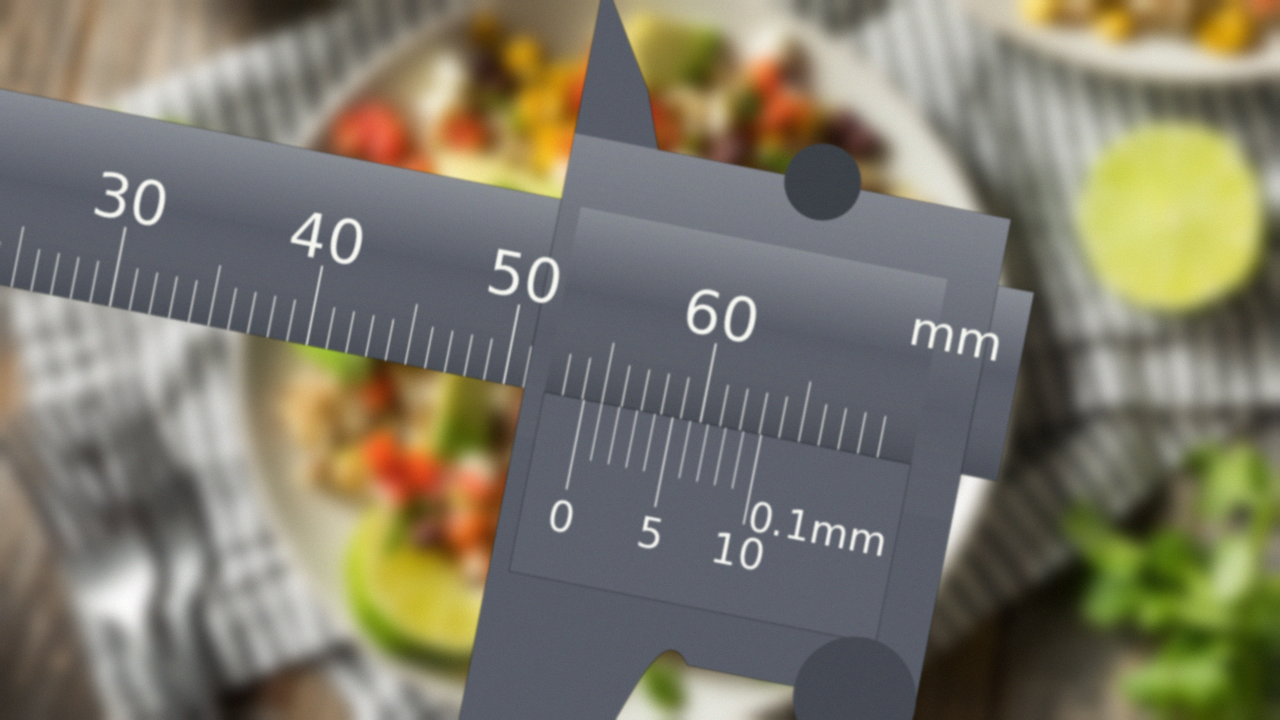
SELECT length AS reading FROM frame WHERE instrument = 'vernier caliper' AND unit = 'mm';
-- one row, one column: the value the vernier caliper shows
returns 54.1 mm
